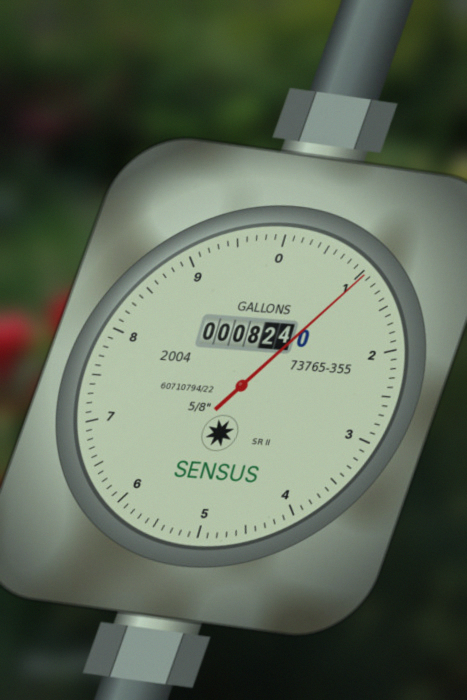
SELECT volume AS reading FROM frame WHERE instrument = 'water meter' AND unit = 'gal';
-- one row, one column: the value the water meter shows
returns 8241.0 gal
